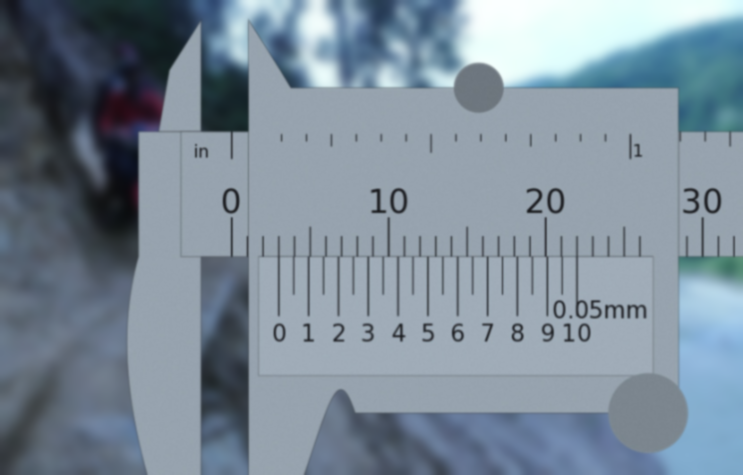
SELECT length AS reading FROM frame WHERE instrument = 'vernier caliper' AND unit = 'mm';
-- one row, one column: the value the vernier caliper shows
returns 3.0 mm
